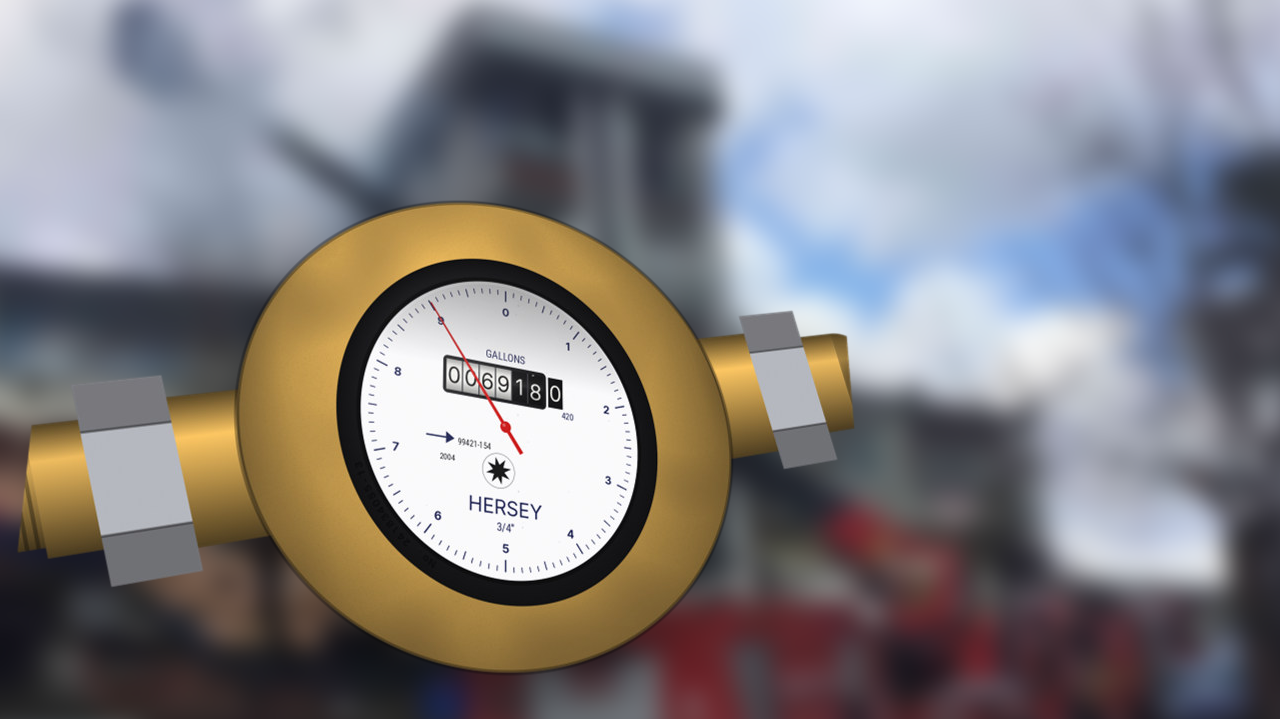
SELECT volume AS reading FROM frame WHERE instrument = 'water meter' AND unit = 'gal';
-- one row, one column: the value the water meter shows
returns 69179.0 gal
